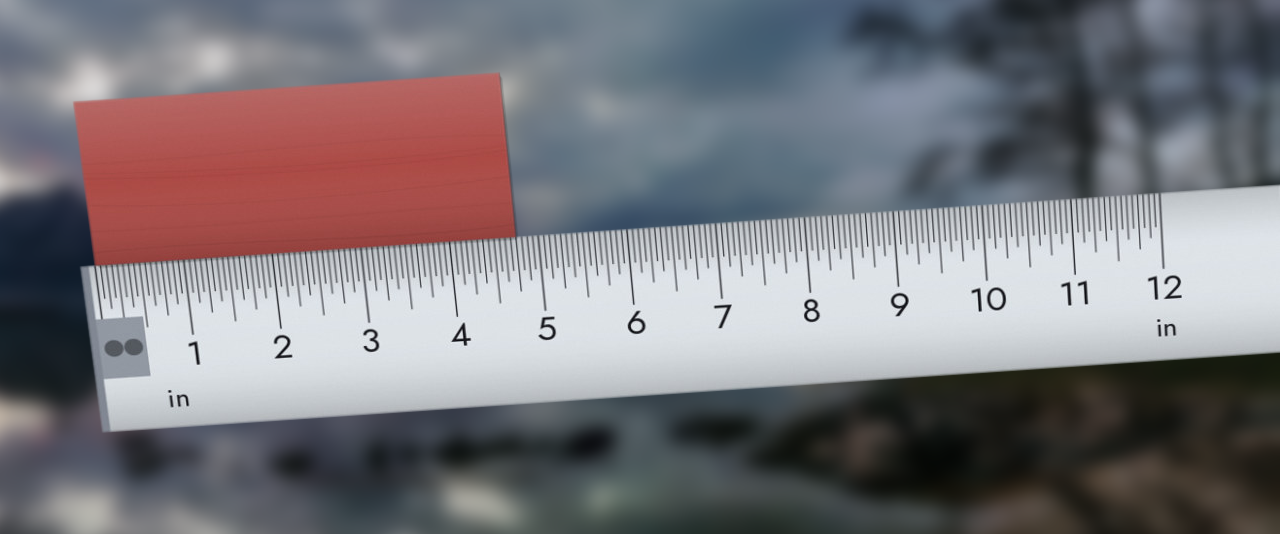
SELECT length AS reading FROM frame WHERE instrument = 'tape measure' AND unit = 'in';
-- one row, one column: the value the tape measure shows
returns 4.75 in
